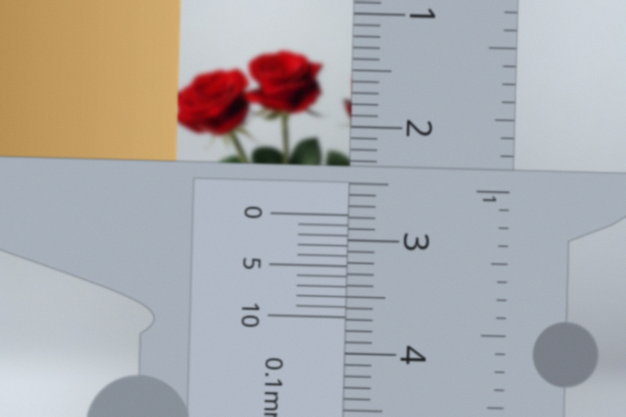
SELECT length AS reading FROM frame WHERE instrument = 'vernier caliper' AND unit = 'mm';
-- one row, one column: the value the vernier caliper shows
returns 27.8 mm
